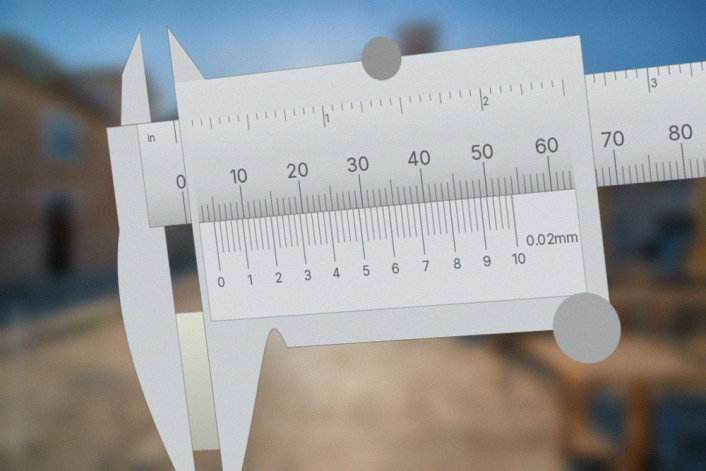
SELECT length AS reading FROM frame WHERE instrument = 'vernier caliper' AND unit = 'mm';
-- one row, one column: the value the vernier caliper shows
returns 4.8 mm
